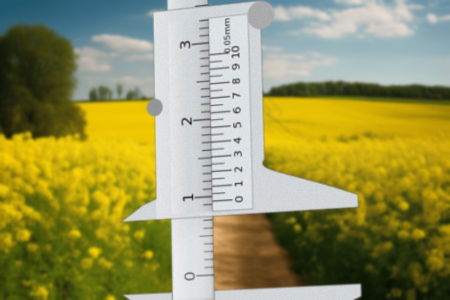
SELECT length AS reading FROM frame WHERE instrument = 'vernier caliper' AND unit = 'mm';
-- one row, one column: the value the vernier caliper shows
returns 9.4 mm
